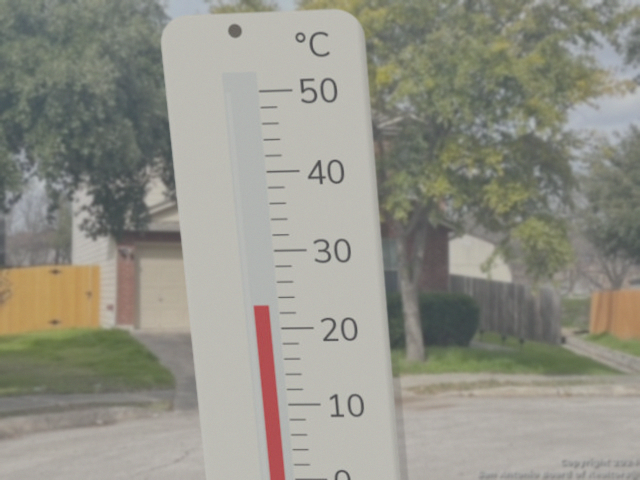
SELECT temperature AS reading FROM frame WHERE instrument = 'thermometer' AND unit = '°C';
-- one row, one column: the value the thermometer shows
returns 23 °C
